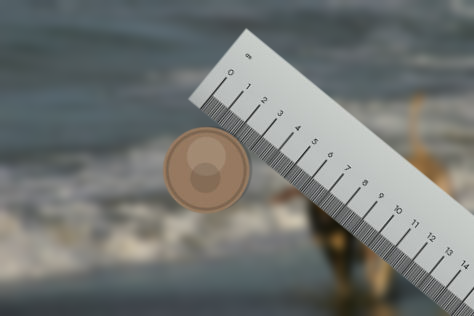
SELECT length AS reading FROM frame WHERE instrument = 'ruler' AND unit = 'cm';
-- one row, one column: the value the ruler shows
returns 4 cm
